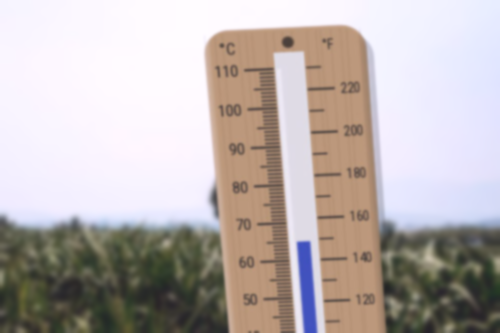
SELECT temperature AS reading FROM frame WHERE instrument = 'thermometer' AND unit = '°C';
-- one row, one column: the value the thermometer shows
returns 65 °C
